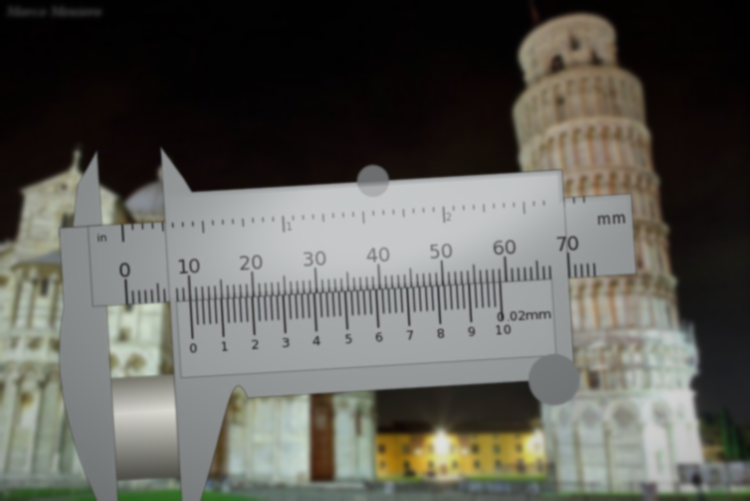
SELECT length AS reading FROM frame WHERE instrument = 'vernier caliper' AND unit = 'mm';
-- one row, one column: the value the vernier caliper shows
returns 10.0 mm
